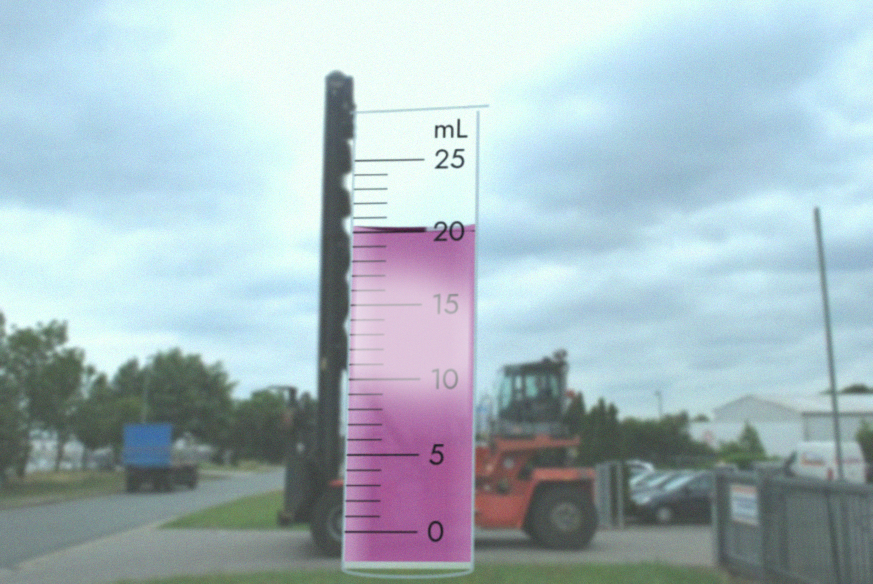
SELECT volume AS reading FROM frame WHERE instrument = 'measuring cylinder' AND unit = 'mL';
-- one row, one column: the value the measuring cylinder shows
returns 20 mL
